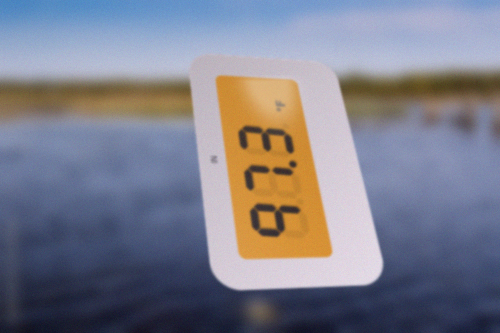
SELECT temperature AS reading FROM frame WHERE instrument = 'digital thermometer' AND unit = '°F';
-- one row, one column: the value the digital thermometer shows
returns 97.3 °F
